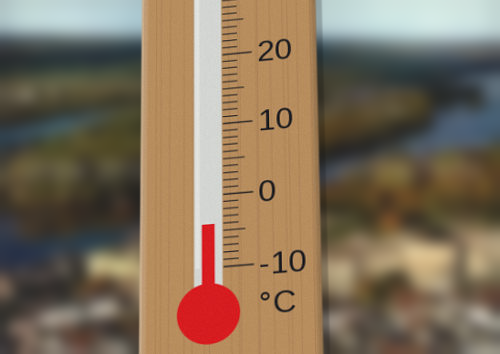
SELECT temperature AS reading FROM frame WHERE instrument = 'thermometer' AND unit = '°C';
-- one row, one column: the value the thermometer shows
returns -4 °C
